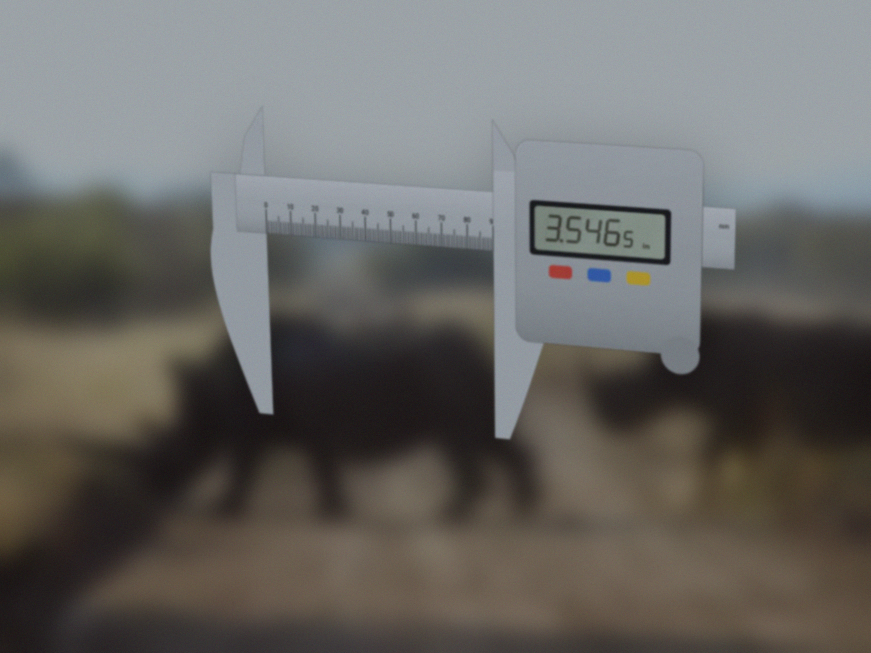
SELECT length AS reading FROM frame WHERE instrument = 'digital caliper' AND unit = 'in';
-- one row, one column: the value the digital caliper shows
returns 3.5465 in
